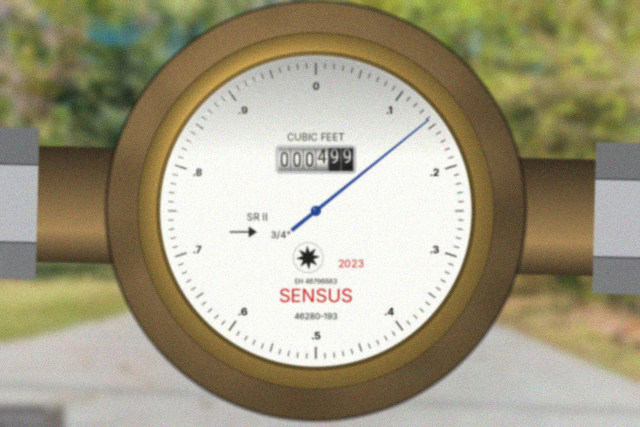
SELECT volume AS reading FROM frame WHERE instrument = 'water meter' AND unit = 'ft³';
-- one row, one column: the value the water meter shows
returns 499.14 ft³
